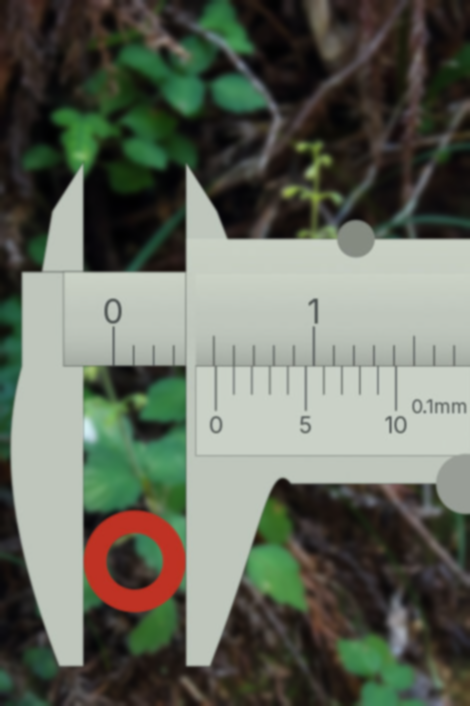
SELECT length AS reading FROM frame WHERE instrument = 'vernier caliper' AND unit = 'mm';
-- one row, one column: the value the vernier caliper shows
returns 5.1 mm
